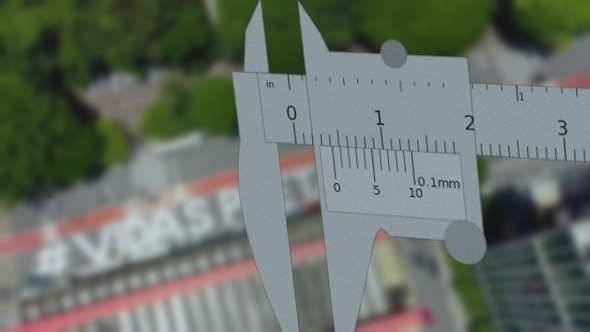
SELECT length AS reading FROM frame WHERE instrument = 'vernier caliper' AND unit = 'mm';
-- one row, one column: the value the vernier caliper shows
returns 4.2 mm
